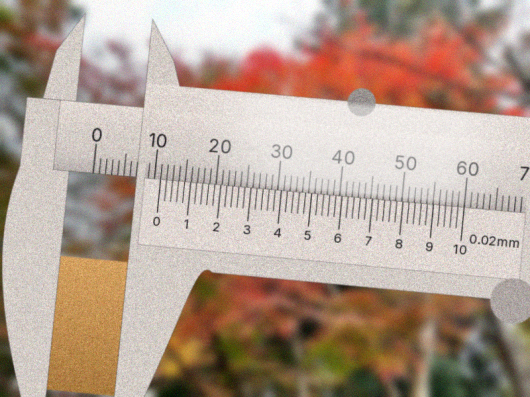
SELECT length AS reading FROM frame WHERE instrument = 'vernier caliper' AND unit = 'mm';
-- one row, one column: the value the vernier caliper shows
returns 11.0 mm
